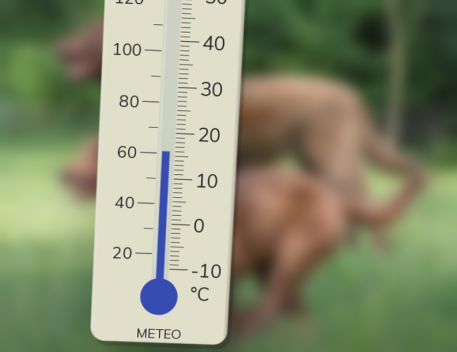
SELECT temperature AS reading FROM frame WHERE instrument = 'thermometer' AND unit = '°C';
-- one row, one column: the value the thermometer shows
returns 16 °C
